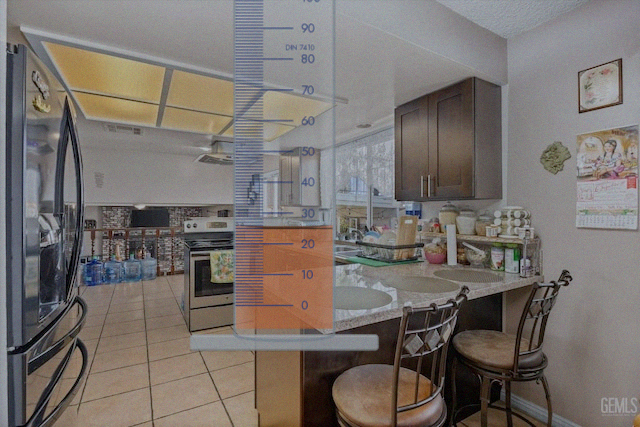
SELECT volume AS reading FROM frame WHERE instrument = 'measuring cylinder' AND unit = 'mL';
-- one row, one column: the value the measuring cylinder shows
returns 25 mL
